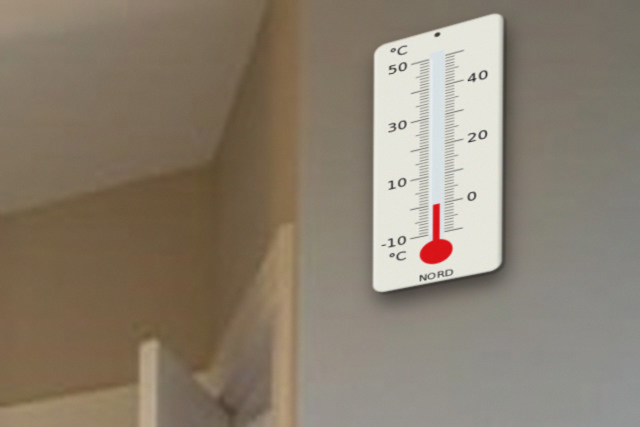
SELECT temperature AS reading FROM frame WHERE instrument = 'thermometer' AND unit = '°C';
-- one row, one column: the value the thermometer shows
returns 0 °C
